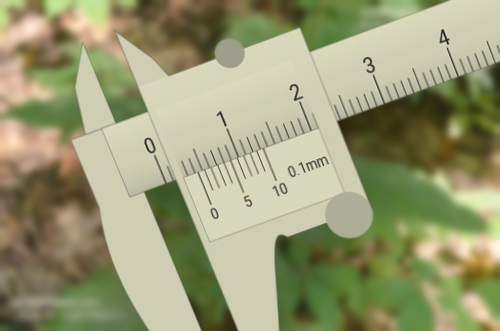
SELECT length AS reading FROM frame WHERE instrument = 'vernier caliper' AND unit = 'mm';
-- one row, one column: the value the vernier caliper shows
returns 4.4 mm
